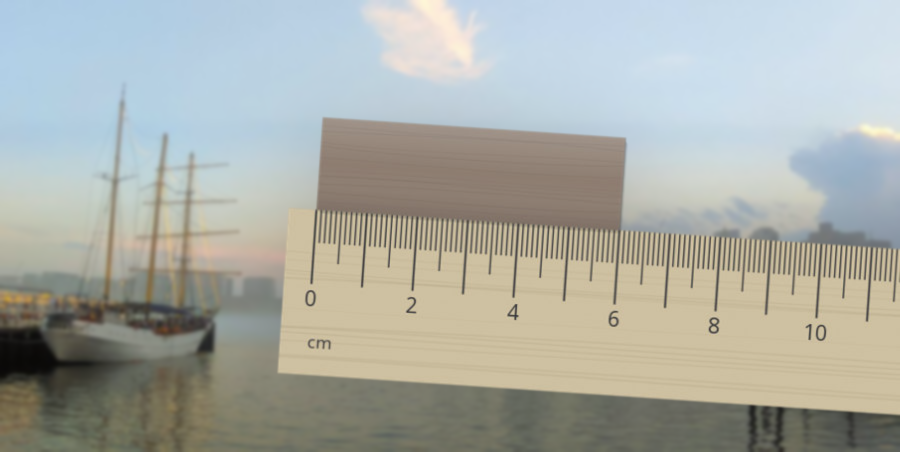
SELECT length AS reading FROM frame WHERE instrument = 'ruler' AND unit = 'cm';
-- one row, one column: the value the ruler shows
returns 6 cm
